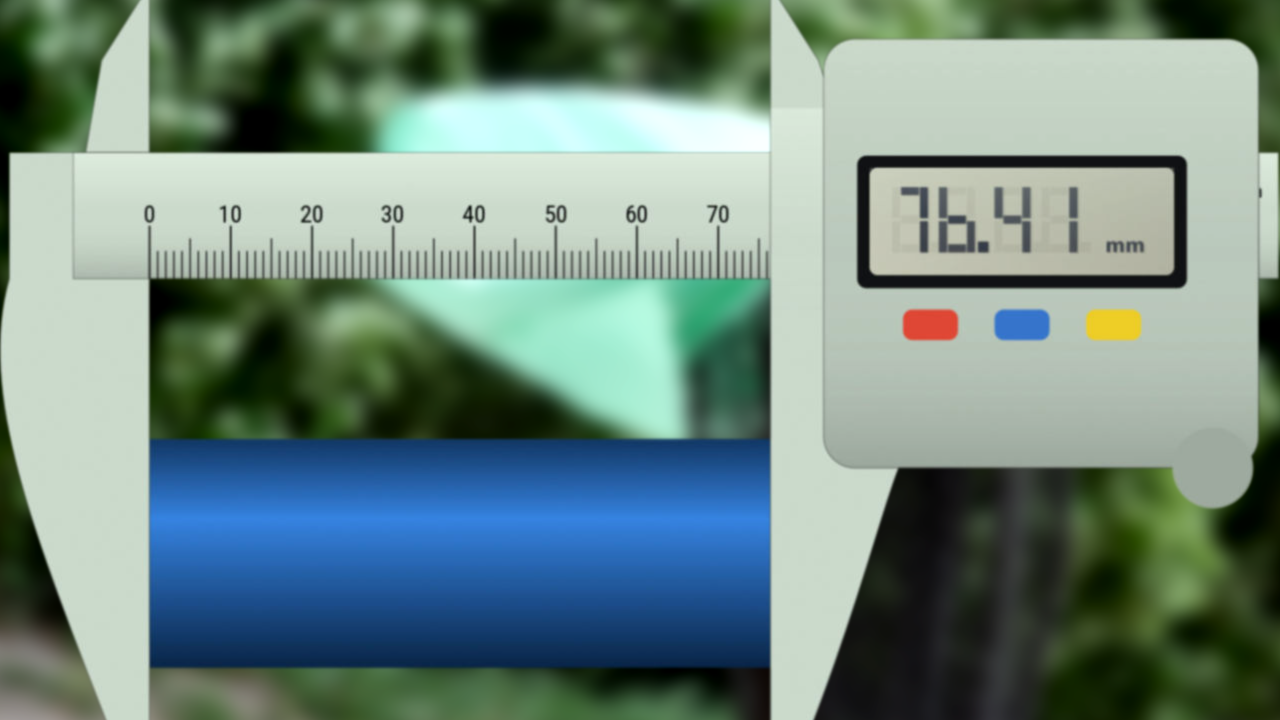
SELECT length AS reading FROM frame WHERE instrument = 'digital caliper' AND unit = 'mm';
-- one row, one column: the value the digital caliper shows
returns 76.41 mm
